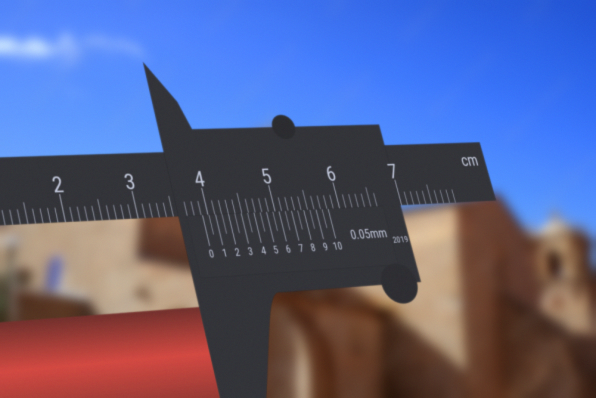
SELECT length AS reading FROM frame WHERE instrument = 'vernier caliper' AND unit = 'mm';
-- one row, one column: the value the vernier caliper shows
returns 39.2 mm
